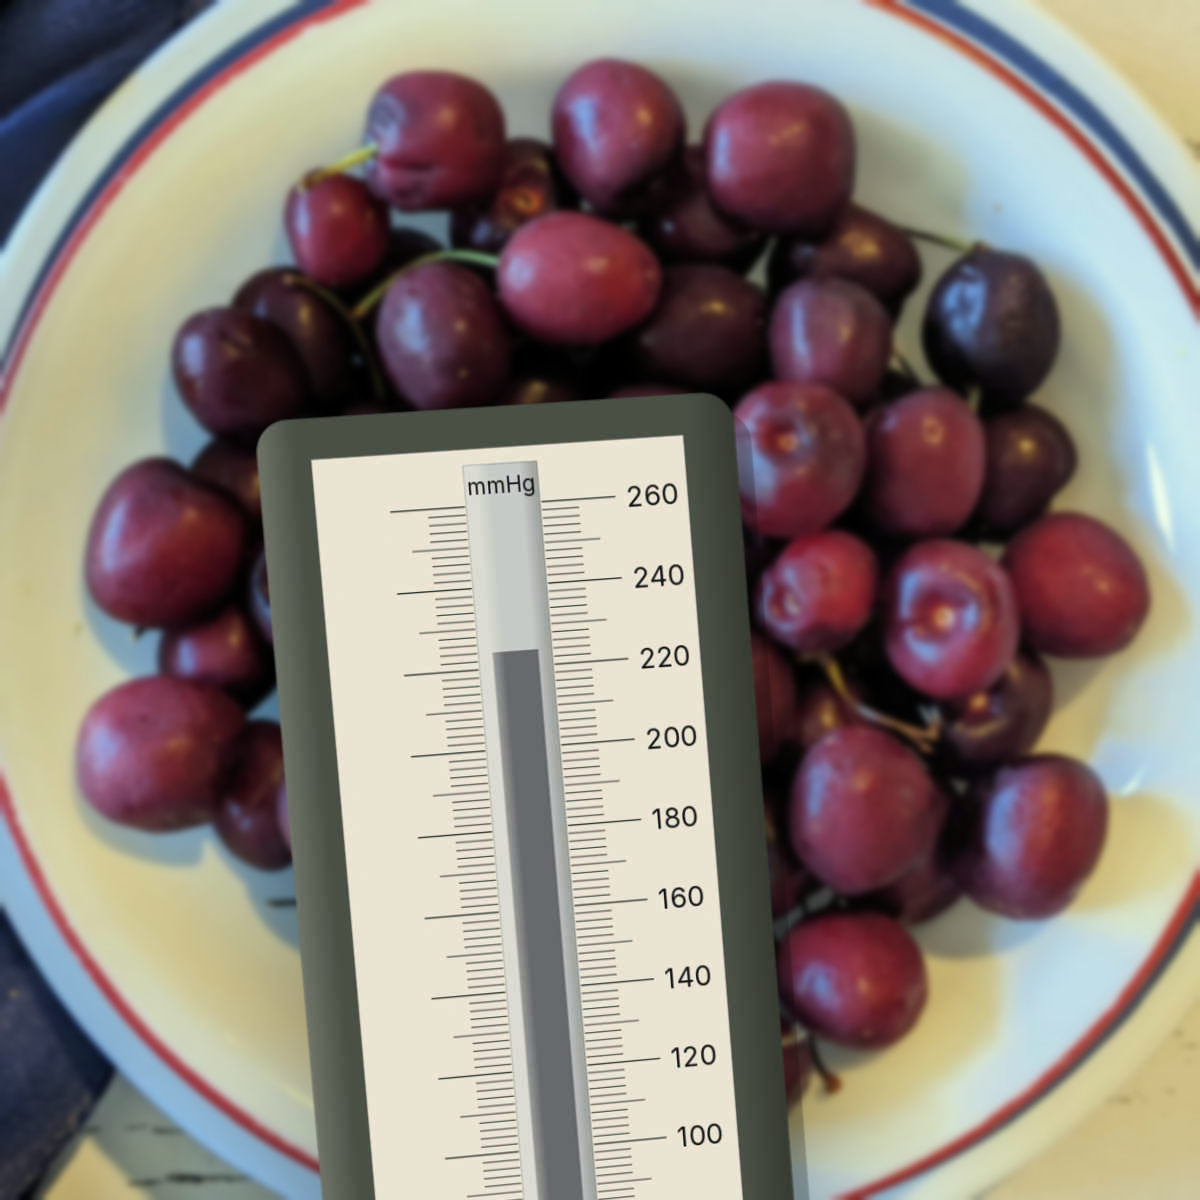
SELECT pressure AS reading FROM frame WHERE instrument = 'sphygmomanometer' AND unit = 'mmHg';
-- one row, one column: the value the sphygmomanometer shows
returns 224 mmHg
